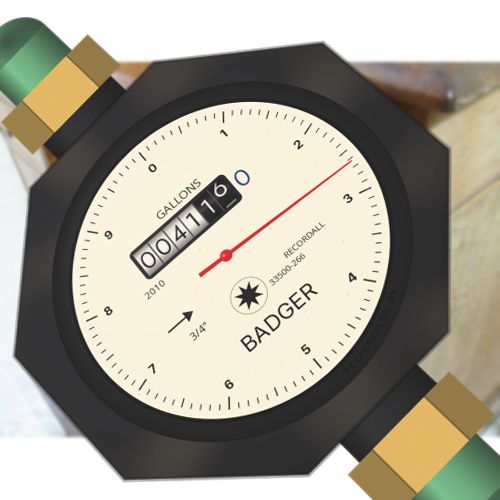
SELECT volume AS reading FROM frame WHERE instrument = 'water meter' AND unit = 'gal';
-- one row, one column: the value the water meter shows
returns 41162.6 gal
